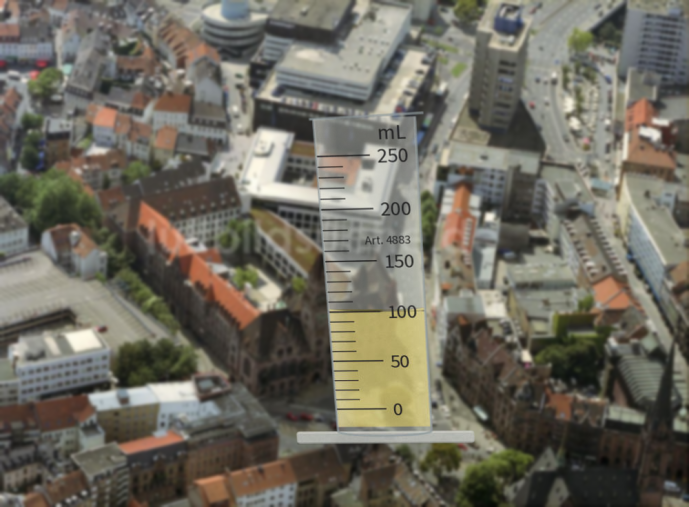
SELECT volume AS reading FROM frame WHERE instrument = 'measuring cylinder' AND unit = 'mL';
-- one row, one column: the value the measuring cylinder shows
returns 100 mL
